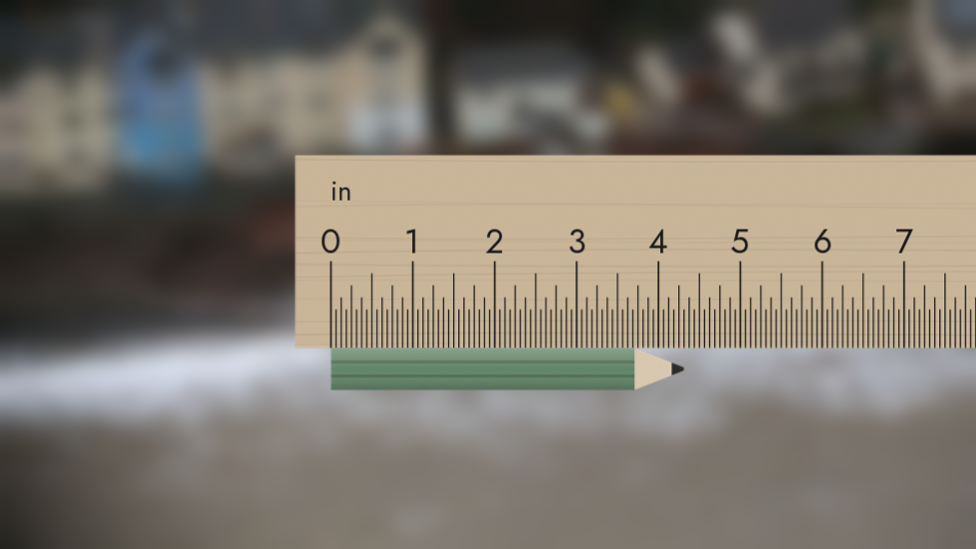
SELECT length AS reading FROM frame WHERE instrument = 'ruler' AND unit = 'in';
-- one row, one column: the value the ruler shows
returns 4.3125 in
